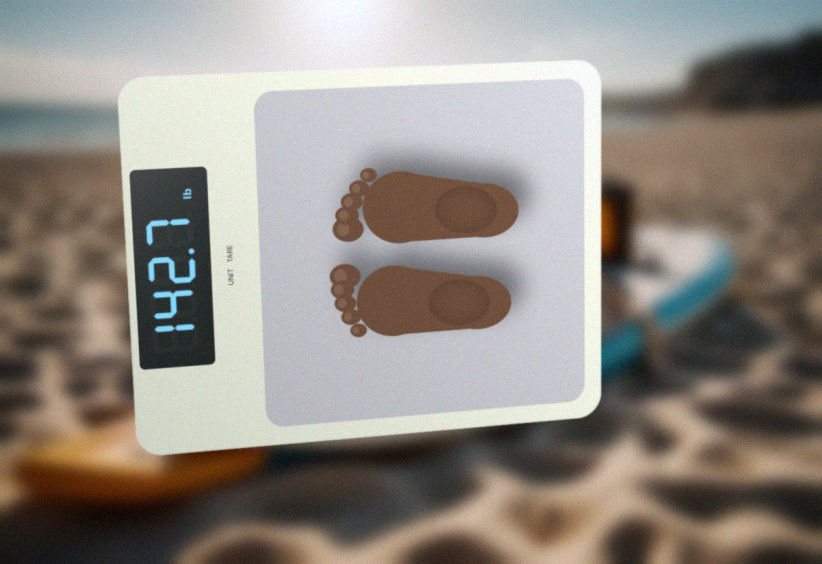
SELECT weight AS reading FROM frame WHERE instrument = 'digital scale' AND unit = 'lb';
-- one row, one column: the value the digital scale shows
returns 142.7 lb
